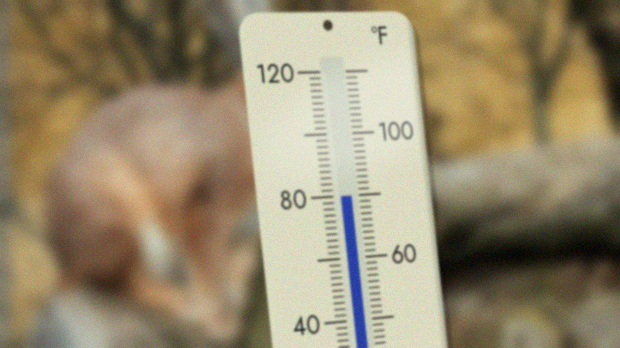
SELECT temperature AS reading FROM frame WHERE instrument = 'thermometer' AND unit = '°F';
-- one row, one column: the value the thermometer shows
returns 80 °F
